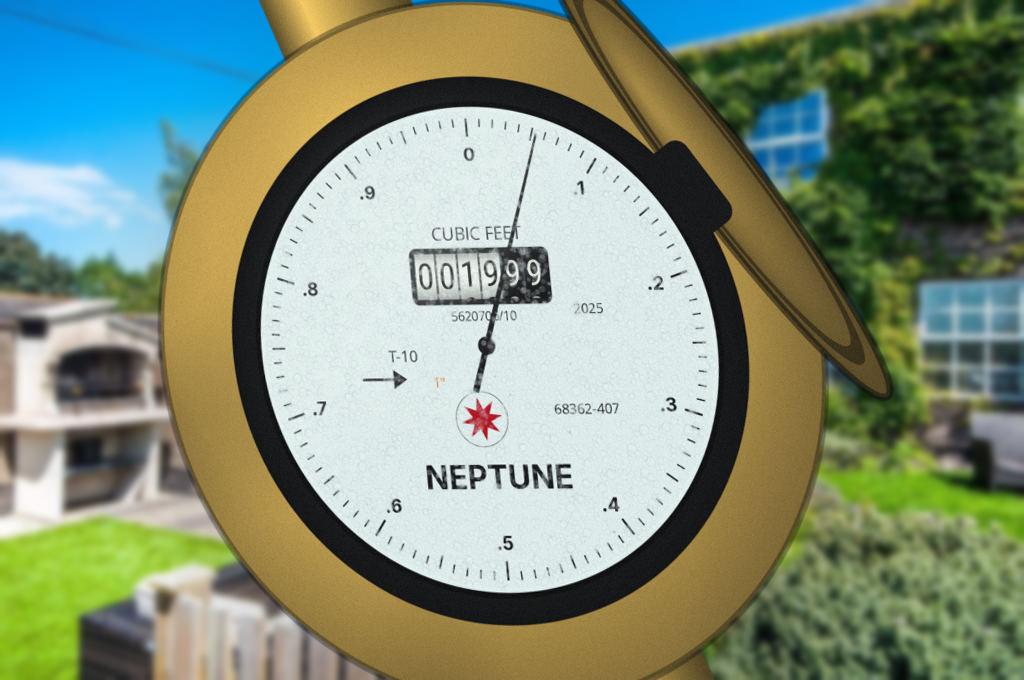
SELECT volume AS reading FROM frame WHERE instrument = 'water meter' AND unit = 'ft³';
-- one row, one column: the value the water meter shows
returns 1999.05 ft³
